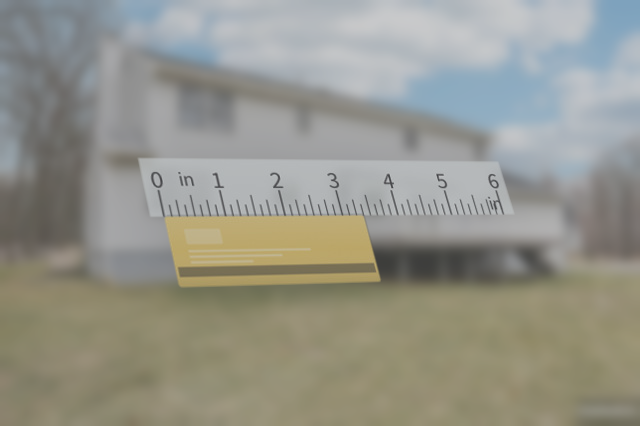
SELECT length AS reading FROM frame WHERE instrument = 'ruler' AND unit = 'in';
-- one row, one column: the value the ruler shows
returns 3.375 in
